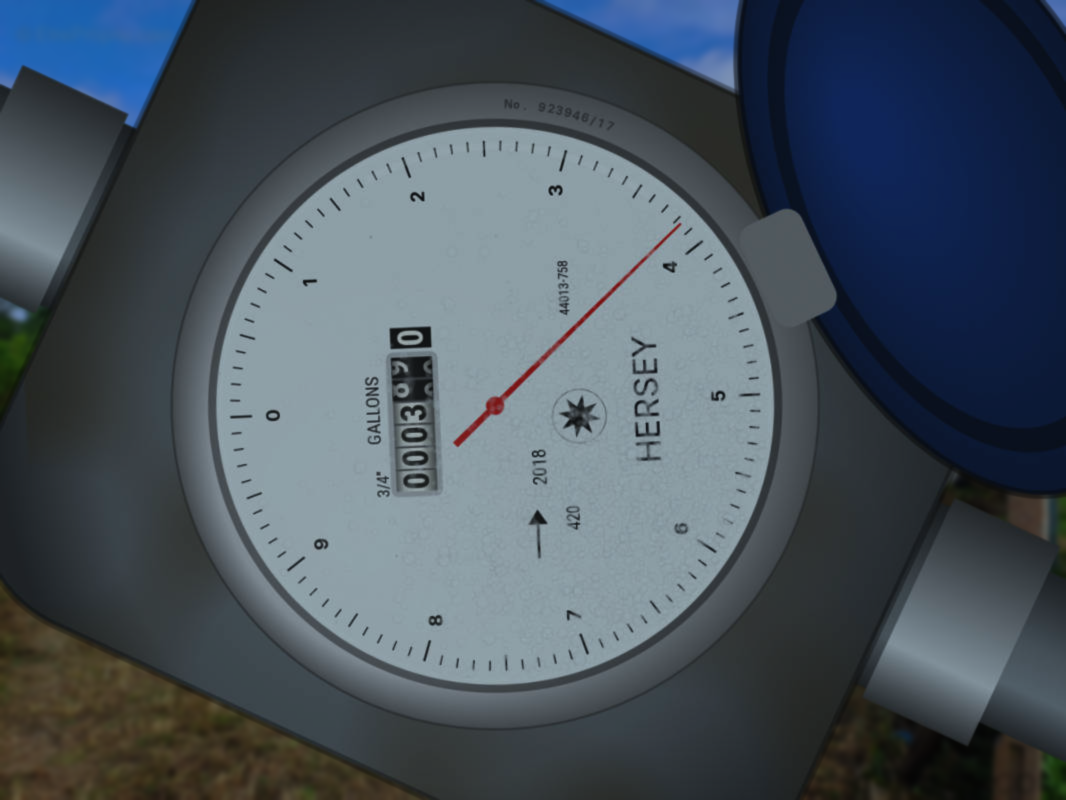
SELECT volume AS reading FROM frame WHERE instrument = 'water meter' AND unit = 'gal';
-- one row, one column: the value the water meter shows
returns 3893.8 gal
